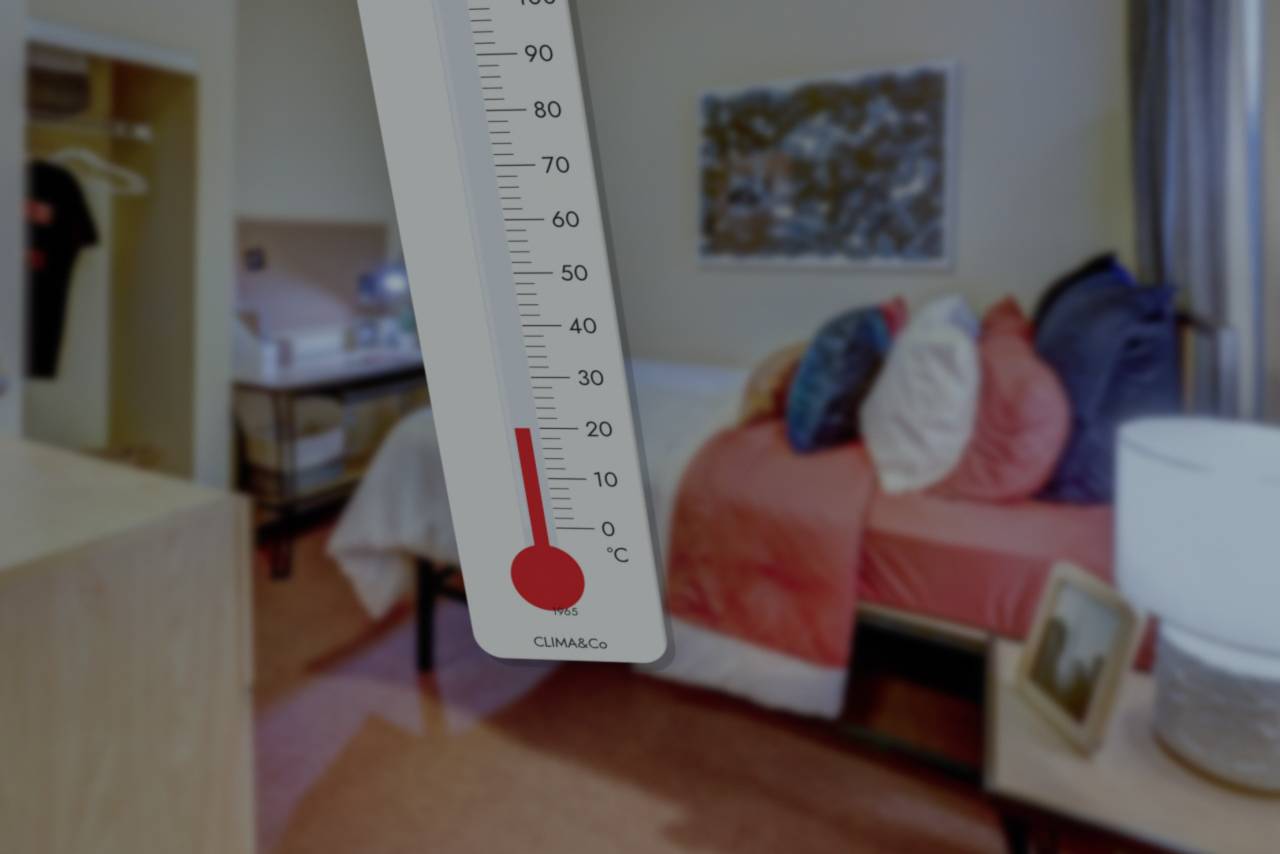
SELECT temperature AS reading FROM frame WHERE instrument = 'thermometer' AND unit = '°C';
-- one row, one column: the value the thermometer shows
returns 20 °C
